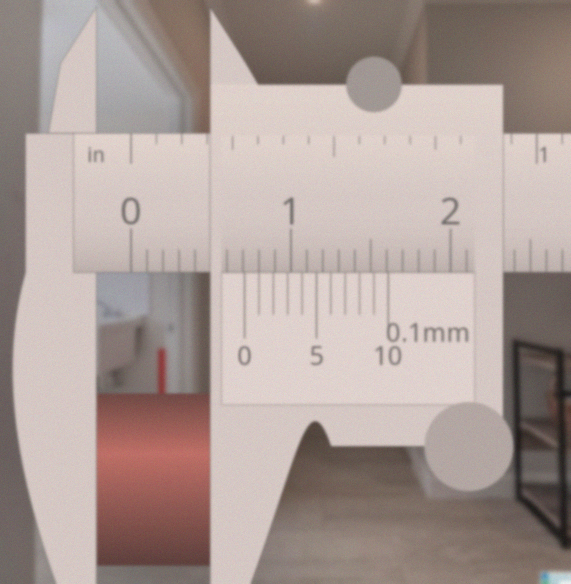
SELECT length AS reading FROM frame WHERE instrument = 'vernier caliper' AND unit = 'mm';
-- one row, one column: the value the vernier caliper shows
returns 7.1 mm
